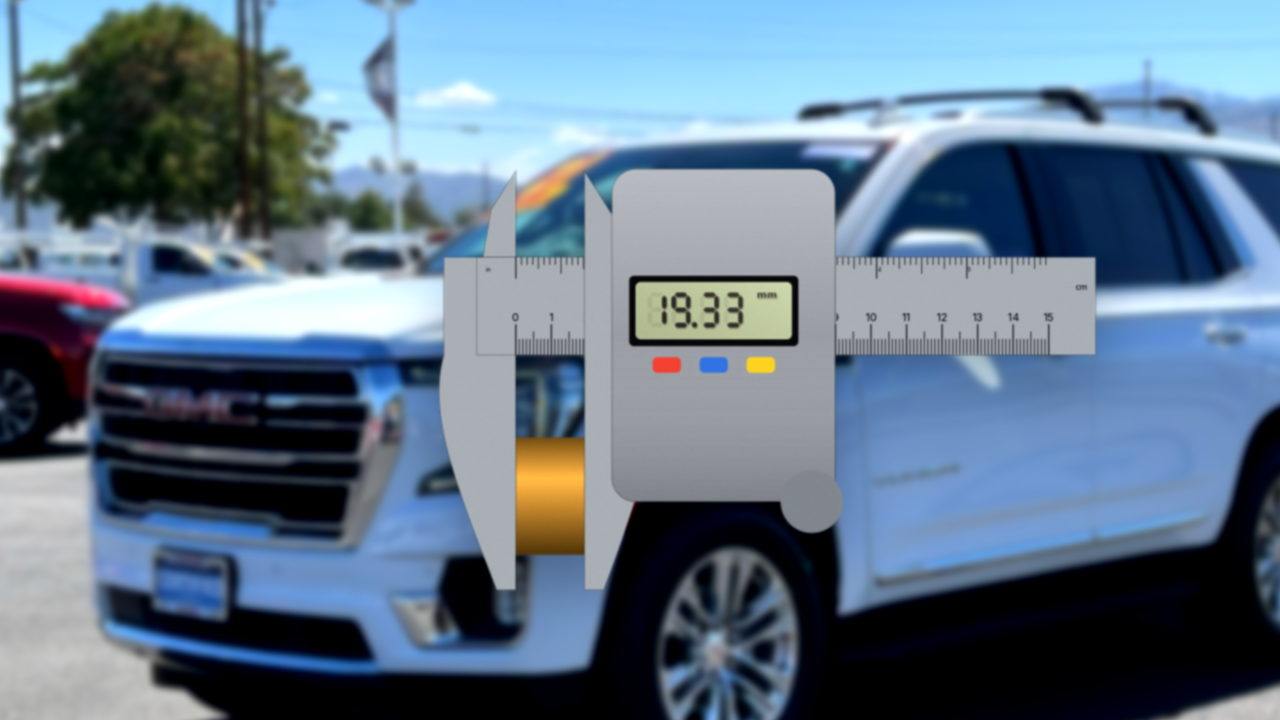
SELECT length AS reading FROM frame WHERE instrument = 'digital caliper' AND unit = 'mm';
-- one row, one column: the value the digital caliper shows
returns 19.33 mm
